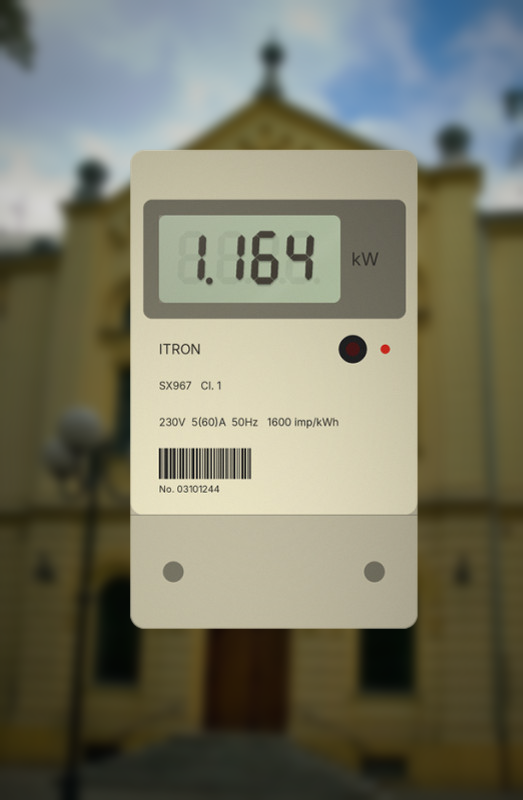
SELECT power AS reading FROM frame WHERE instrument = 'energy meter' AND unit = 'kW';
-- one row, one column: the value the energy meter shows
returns 1.164 kW
